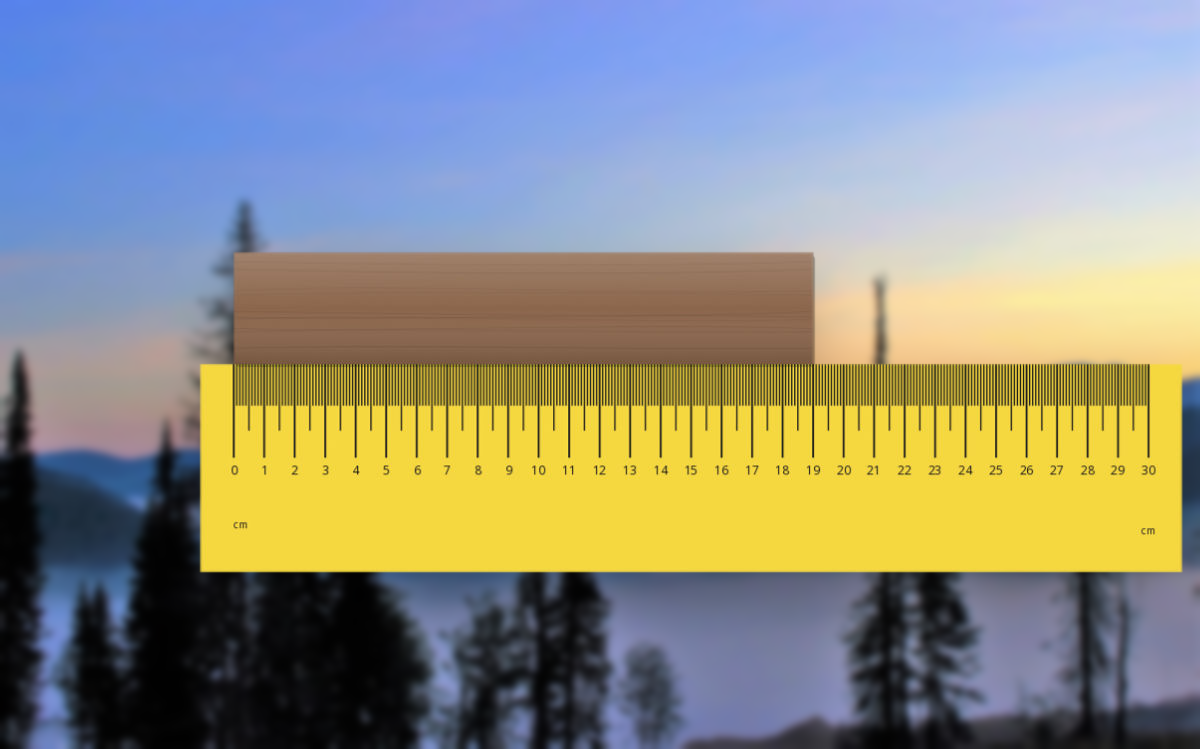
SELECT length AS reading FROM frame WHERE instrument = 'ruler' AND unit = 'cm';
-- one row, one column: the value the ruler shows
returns 19 cm
